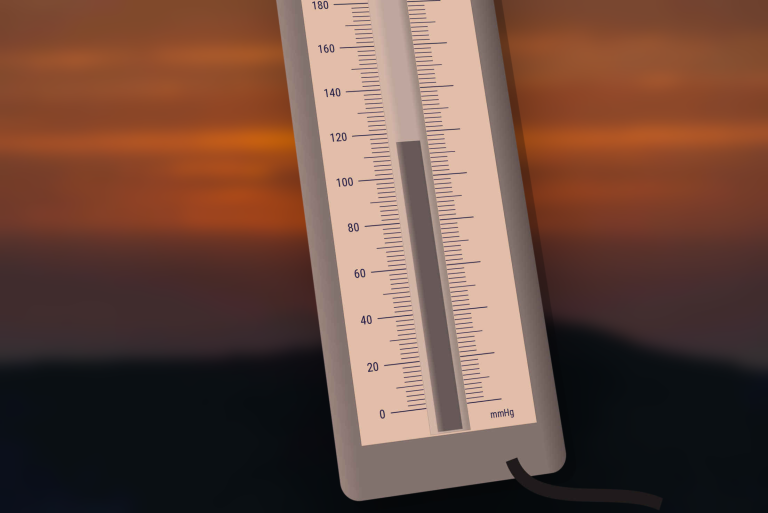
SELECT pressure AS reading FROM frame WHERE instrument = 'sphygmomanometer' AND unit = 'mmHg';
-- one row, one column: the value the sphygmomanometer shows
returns 116 mmHg
